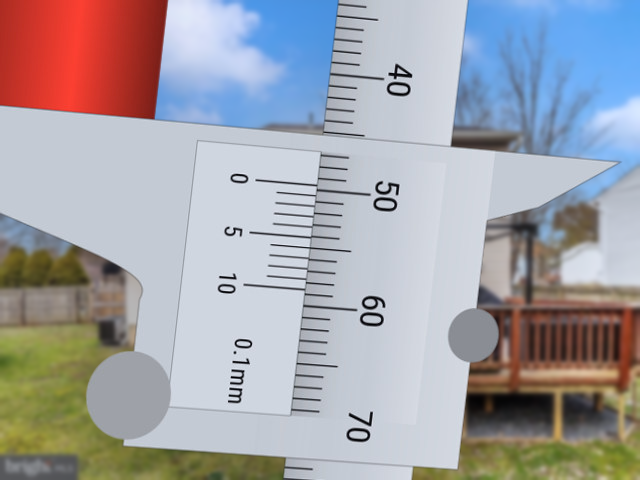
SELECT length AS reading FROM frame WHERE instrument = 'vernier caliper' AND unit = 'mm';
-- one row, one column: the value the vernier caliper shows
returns 49.6 mm
